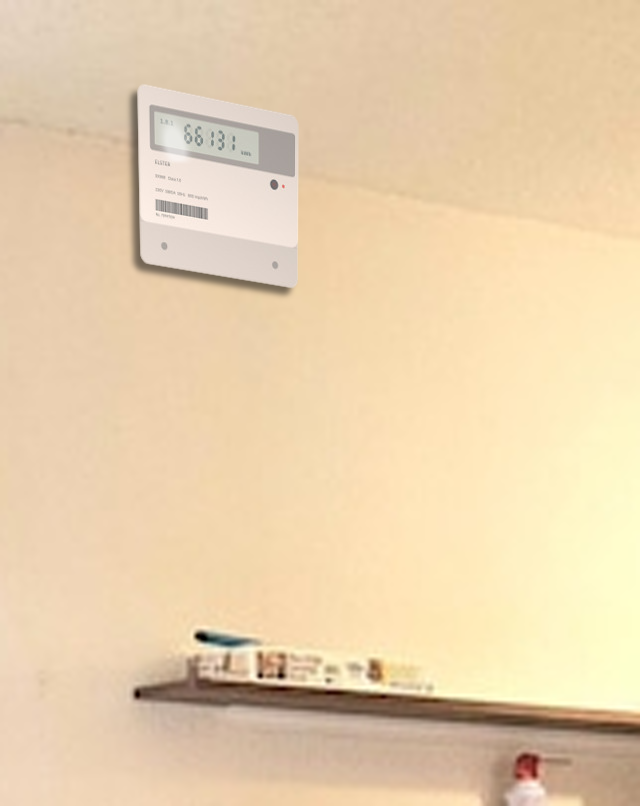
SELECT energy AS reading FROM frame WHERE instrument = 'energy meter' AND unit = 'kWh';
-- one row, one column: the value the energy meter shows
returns 66131 kWh
